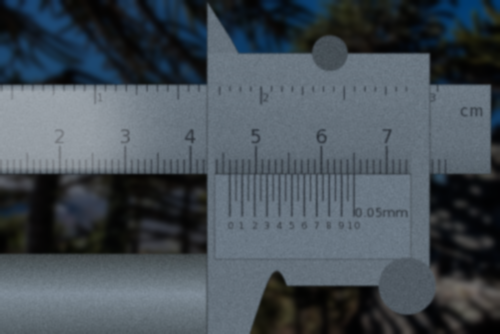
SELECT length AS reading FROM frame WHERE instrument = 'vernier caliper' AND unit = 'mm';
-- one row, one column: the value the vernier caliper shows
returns 46.0 mm
